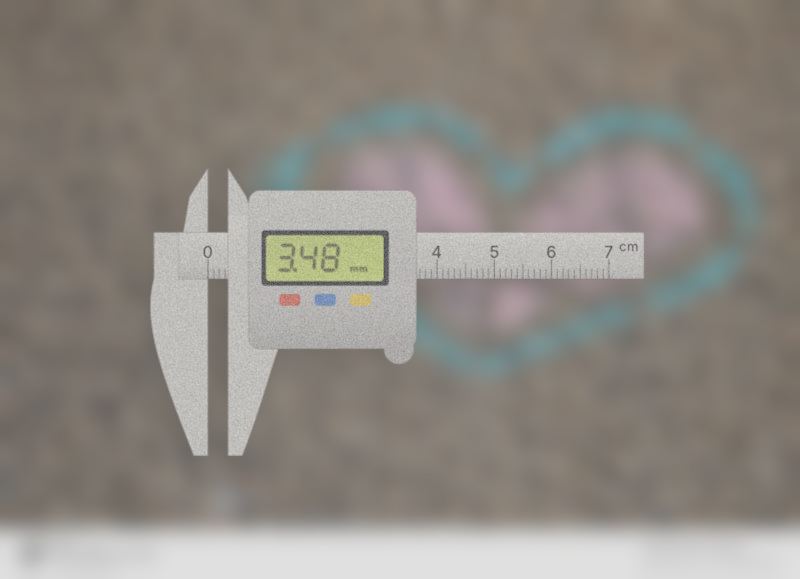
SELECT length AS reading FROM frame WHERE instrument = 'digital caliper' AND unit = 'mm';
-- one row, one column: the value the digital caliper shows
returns 3.48 mm
